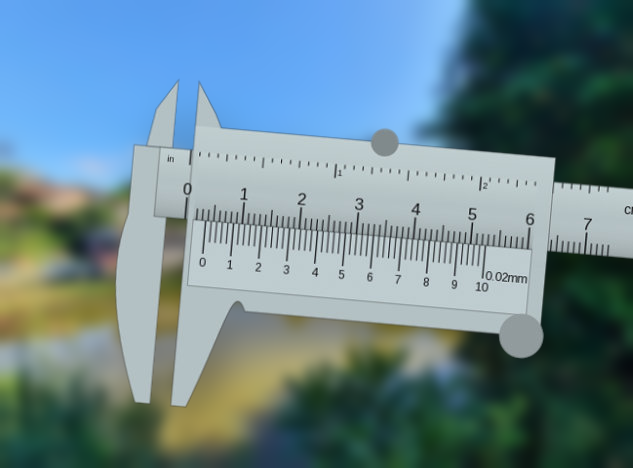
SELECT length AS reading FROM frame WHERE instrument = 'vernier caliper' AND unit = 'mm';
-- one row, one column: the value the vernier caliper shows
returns 3.6 mm
